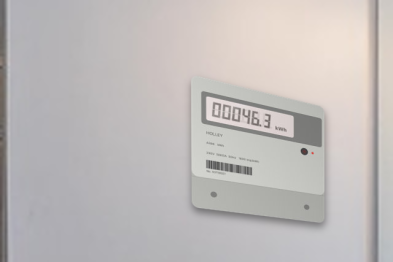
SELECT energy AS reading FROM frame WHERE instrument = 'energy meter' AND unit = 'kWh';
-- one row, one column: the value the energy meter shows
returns 46.3 kWh
